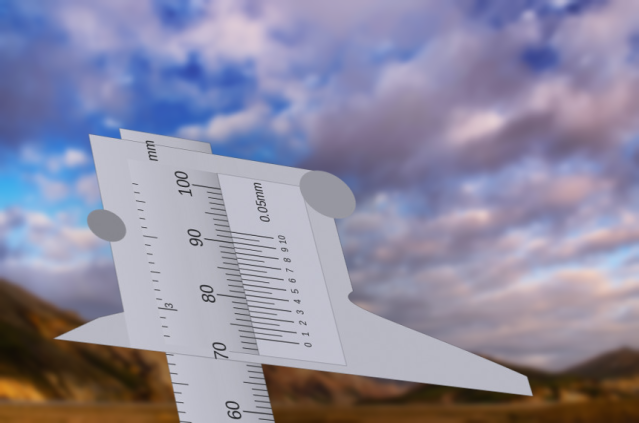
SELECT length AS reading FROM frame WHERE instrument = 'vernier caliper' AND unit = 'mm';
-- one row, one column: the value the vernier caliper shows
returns 73.0 mm
